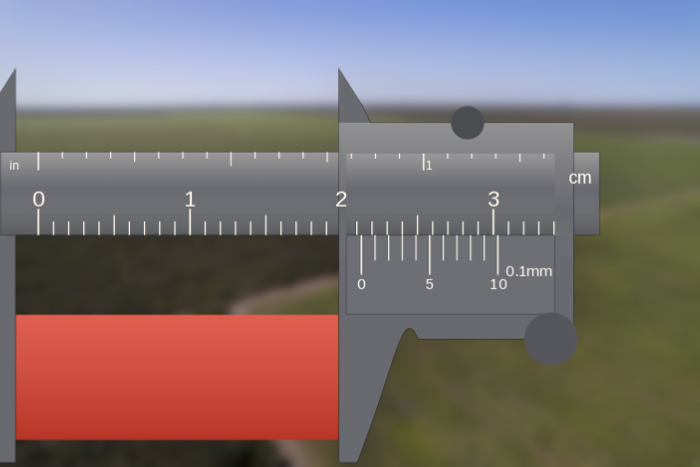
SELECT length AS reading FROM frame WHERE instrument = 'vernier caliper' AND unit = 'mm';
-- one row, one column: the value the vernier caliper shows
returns 21.3 mm
